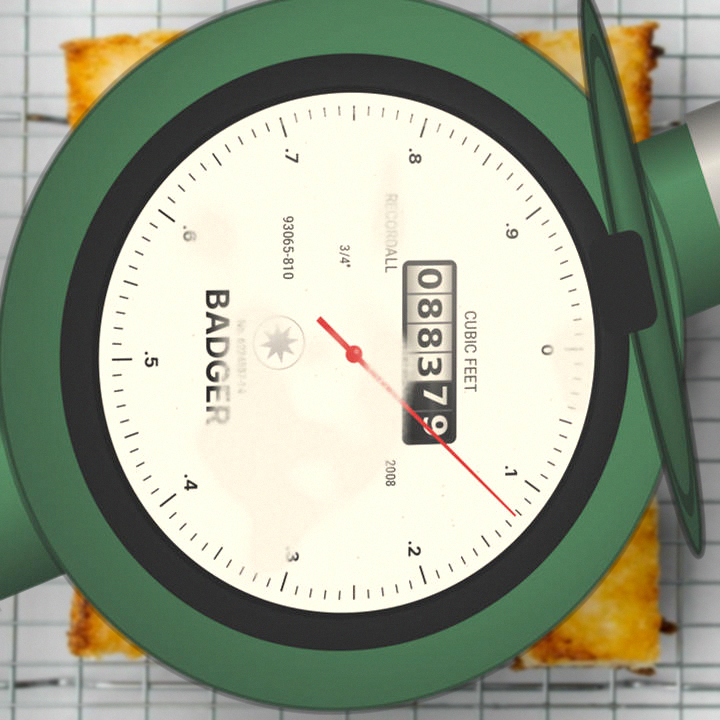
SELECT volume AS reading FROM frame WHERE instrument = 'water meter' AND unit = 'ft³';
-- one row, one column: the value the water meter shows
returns 88379.12 ft³
